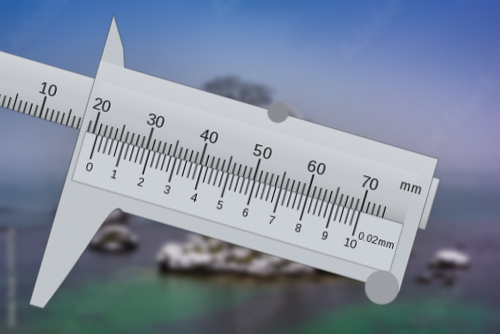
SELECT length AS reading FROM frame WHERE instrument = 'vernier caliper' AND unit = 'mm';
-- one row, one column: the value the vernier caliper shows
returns 20.8 mm
